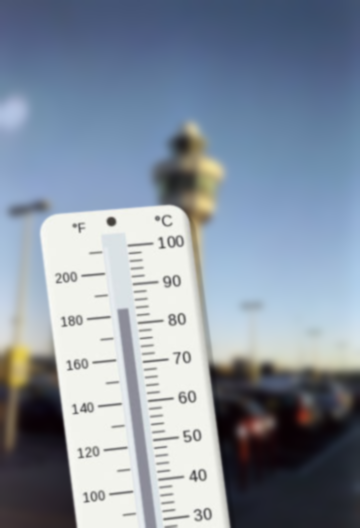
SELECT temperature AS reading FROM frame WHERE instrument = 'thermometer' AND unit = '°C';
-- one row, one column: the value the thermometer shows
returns 84 °C
